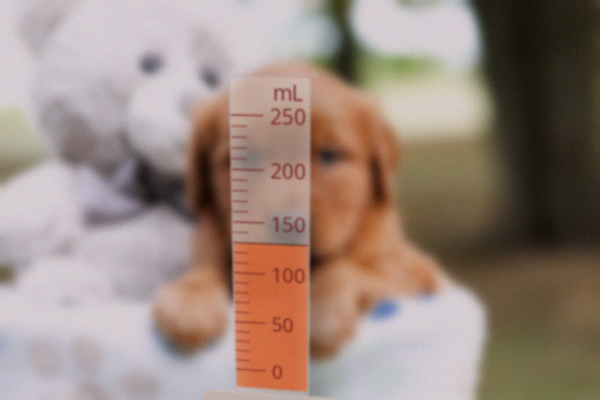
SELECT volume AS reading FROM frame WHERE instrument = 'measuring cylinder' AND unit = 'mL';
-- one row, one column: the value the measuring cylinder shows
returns 130 mL
